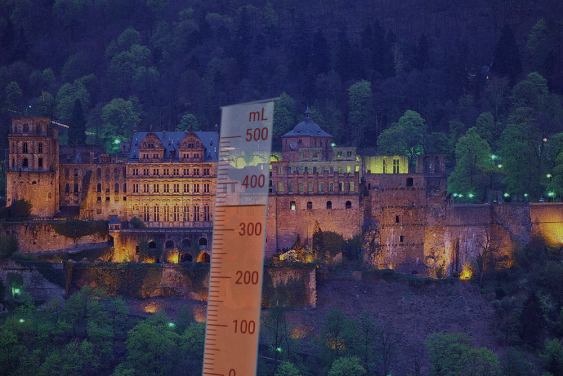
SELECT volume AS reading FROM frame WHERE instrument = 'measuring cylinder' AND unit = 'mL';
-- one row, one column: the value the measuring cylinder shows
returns 350 mL
